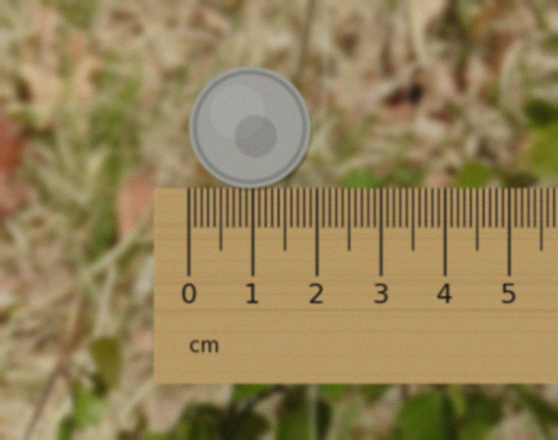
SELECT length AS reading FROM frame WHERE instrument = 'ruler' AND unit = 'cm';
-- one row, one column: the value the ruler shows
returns 1.9 cm
